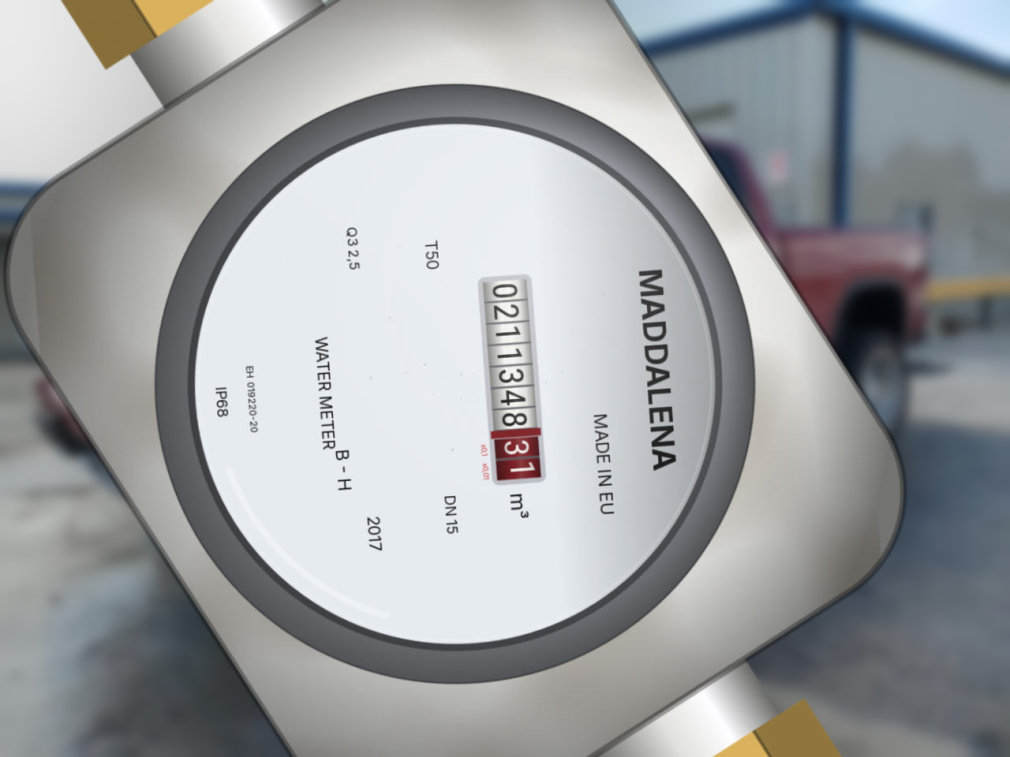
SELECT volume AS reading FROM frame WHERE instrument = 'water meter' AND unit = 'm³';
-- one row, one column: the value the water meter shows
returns 211348.31 m³
